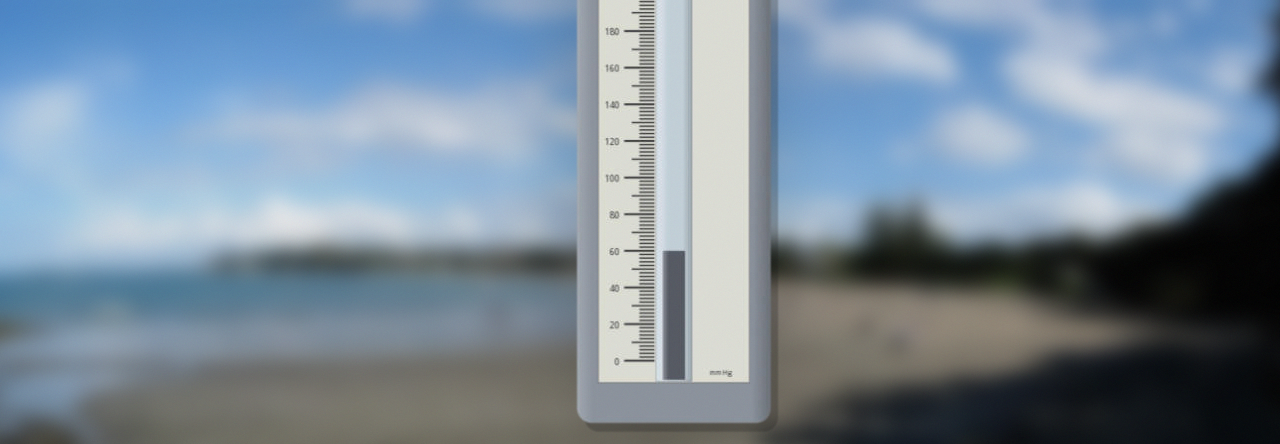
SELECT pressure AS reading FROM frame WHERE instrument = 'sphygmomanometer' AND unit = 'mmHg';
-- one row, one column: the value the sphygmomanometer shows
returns 60 mmHg
